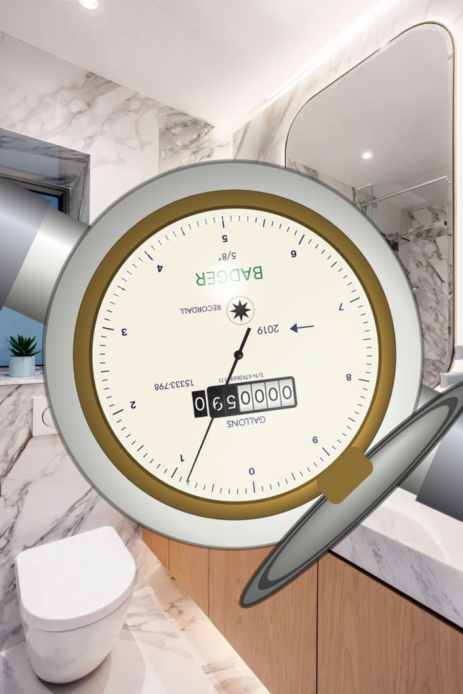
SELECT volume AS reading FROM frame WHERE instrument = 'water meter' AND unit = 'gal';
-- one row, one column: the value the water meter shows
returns 590.8 gal
